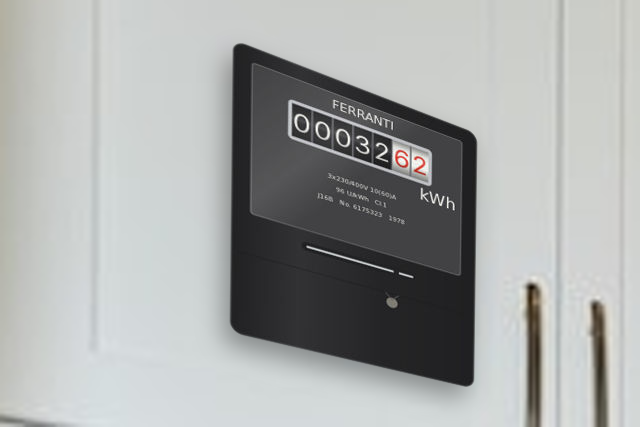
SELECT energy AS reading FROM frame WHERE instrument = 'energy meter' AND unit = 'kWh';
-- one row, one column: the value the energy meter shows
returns 32.62 kWh
